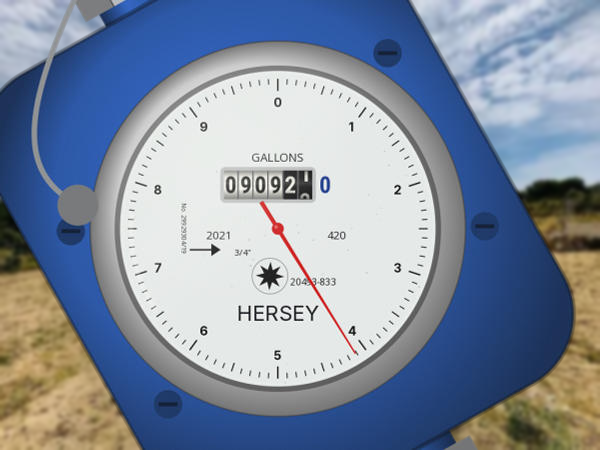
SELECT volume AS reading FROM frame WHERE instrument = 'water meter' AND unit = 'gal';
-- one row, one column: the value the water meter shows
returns 909214.1 gal
